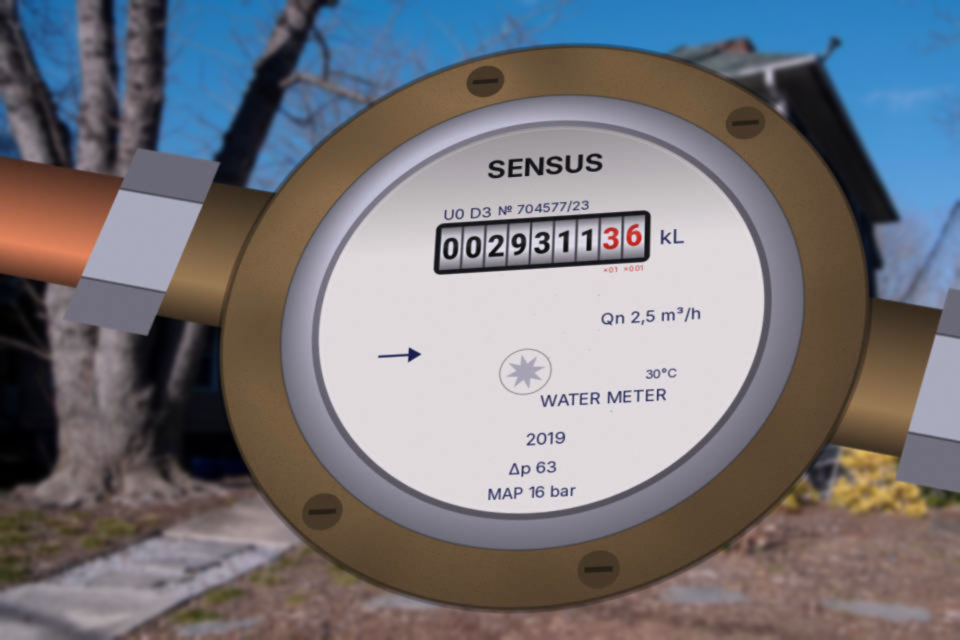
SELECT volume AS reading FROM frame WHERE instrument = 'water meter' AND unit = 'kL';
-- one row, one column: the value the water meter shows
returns 29311.36 kL
